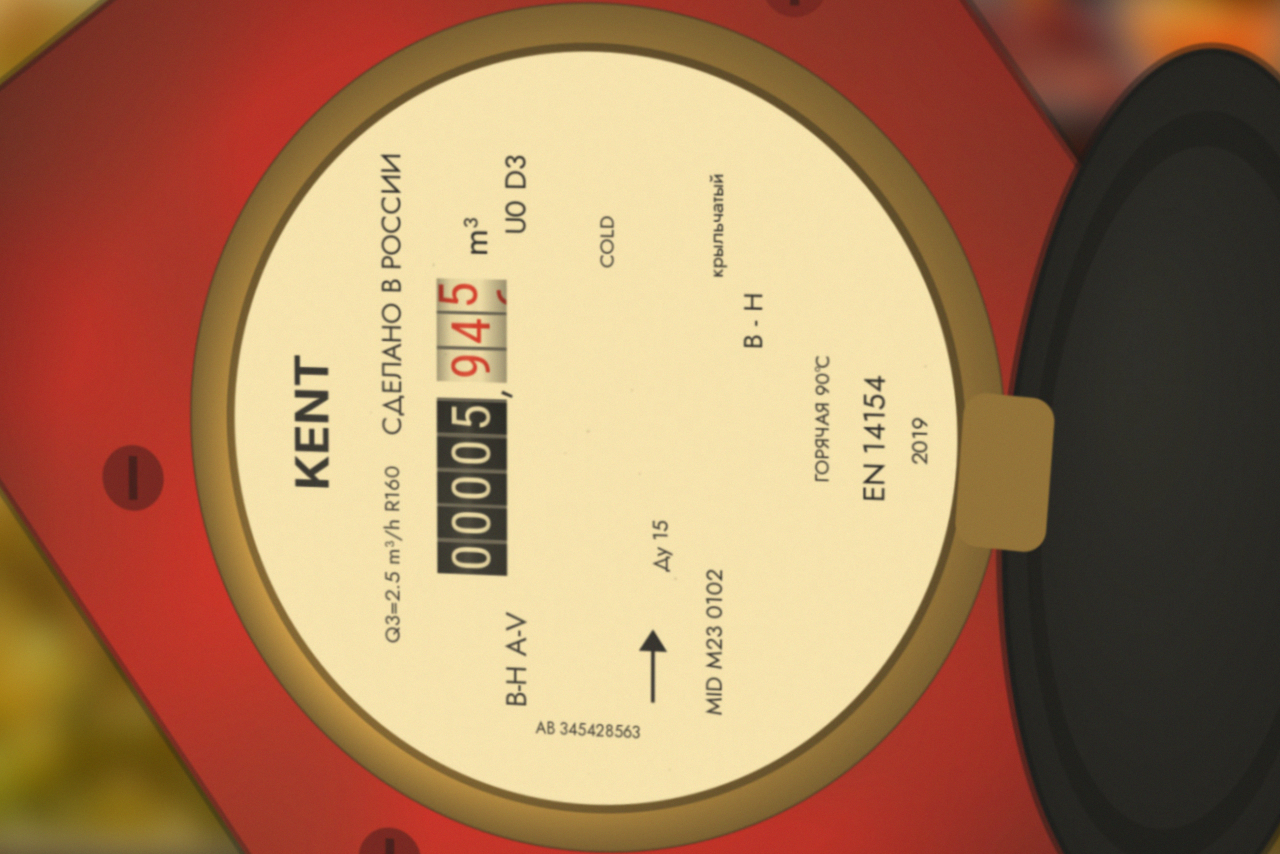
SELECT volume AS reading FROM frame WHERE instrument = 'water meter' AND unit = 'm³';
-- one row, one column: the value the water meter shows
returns 5.945 m³
